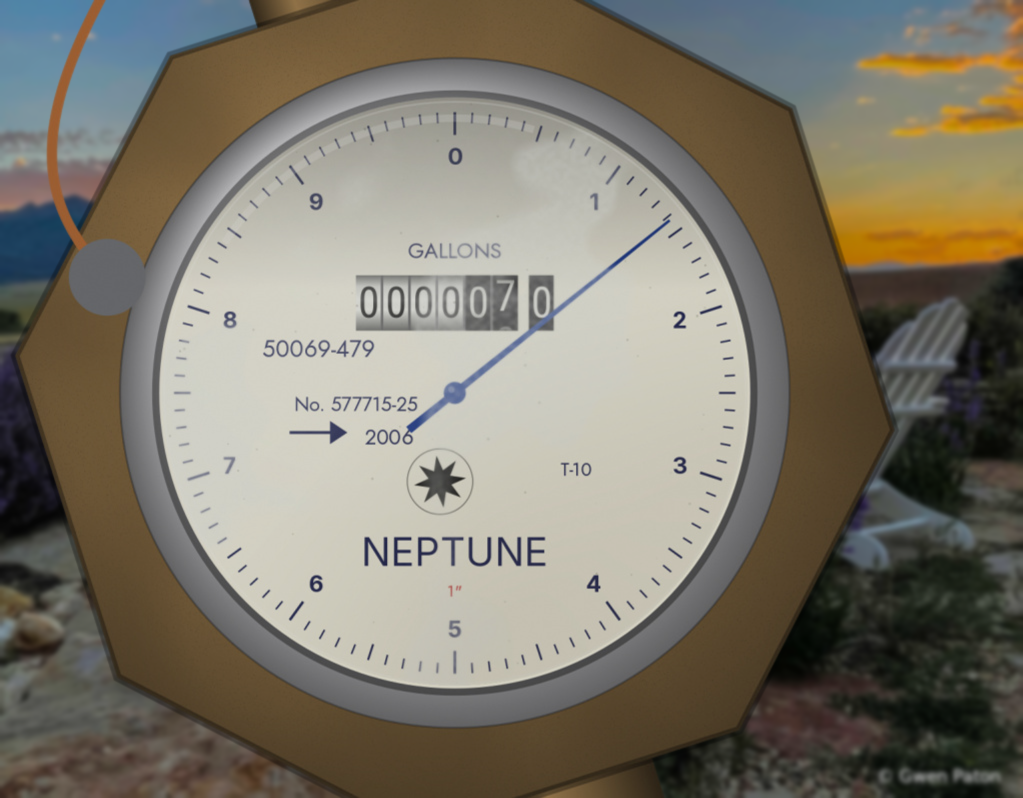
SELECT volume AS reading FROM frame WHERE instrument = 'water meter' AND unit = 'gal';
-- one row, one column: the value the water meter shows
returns 71.4 gal
